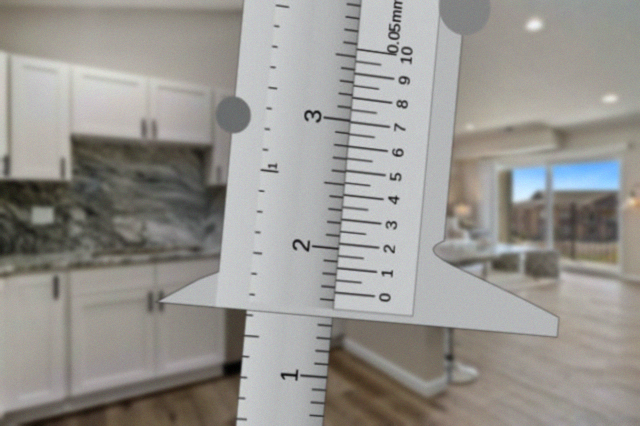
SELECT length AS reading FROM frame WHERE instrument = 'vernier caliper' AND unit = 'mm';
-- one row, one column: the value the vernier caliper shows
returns 16.6 mm
